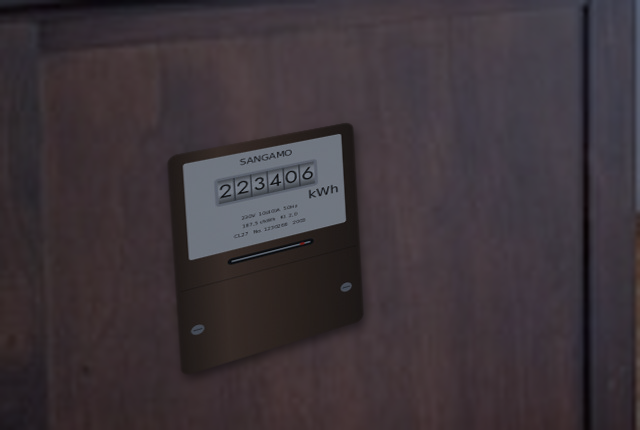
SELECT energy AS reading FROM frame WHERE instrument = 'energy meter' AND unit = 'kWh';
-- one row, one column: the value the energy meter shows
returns 223406 kWh
